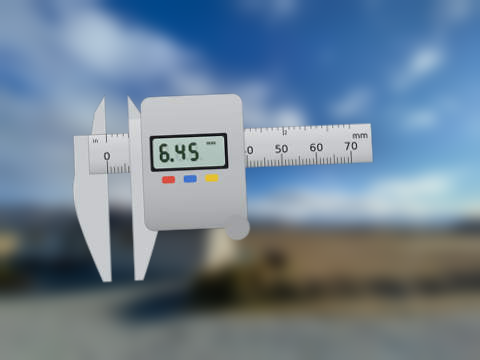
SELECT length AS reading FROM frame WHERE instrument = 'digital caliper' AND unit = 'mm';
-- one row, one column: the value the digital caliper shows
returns 6.45 mm
